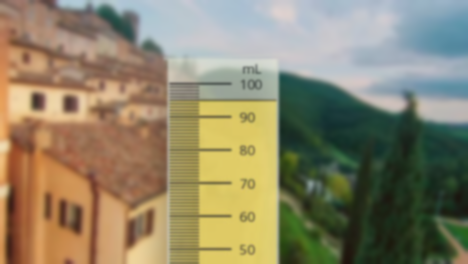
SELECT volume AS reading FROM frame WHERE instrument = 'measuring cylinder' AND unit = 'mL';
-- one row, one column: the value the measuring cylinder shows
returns 95 mL
